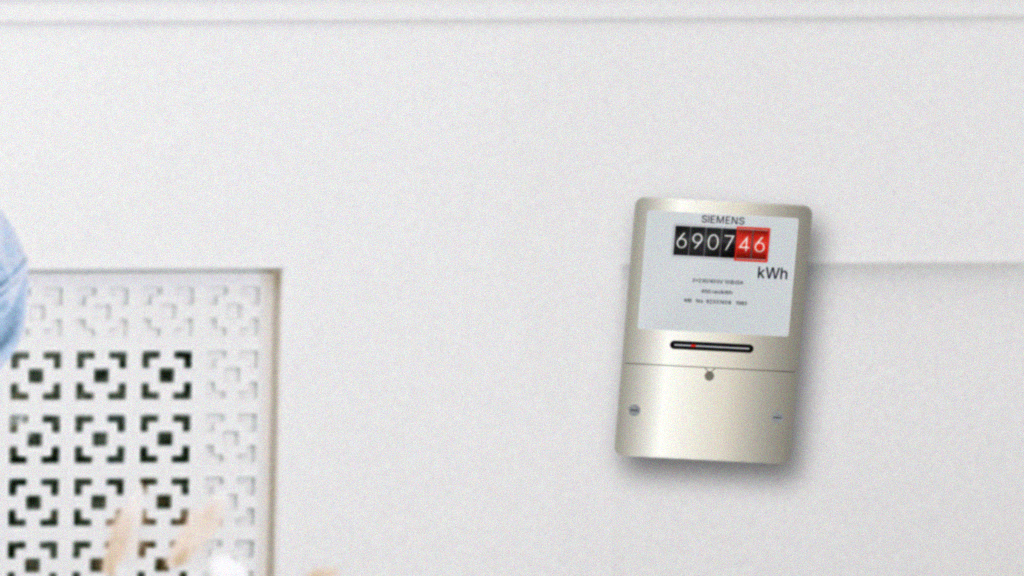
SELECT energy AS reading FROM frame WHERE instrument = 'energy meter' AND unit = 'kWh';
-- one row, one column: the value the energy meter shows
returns 6907.46 kWh
